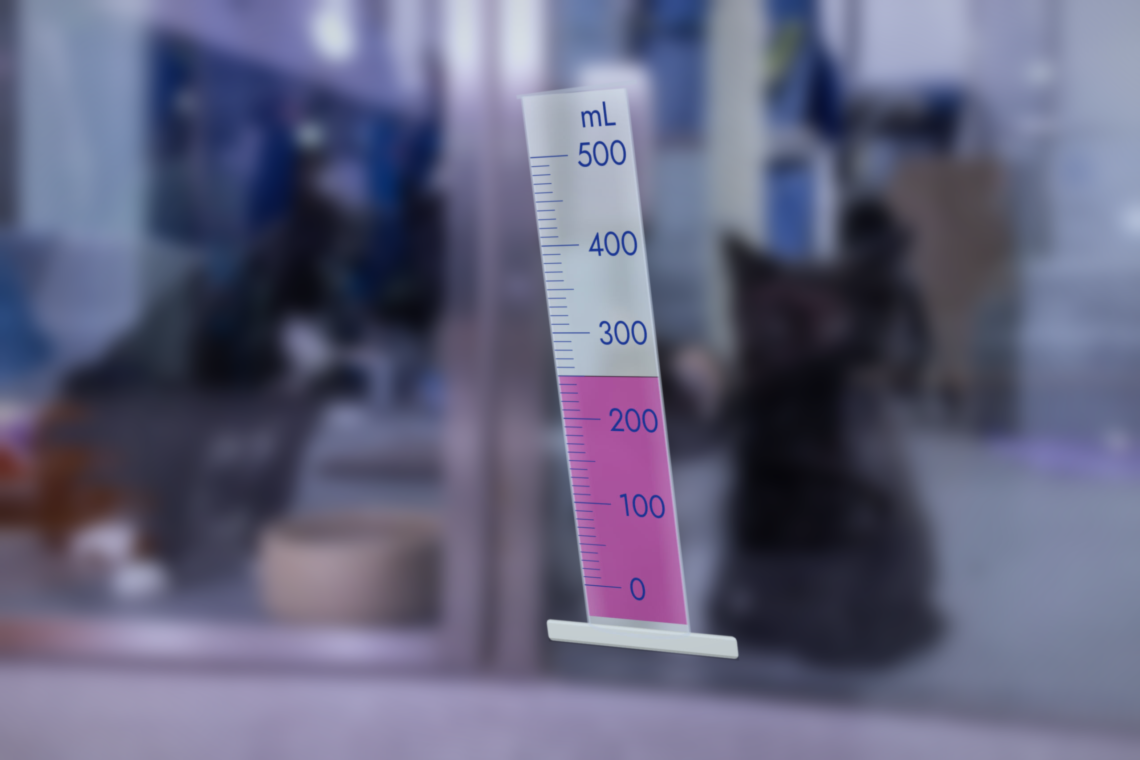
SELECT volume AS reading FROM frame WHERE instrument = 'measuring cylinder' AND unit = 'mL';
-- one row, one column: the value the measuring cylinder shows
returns 250 mL
